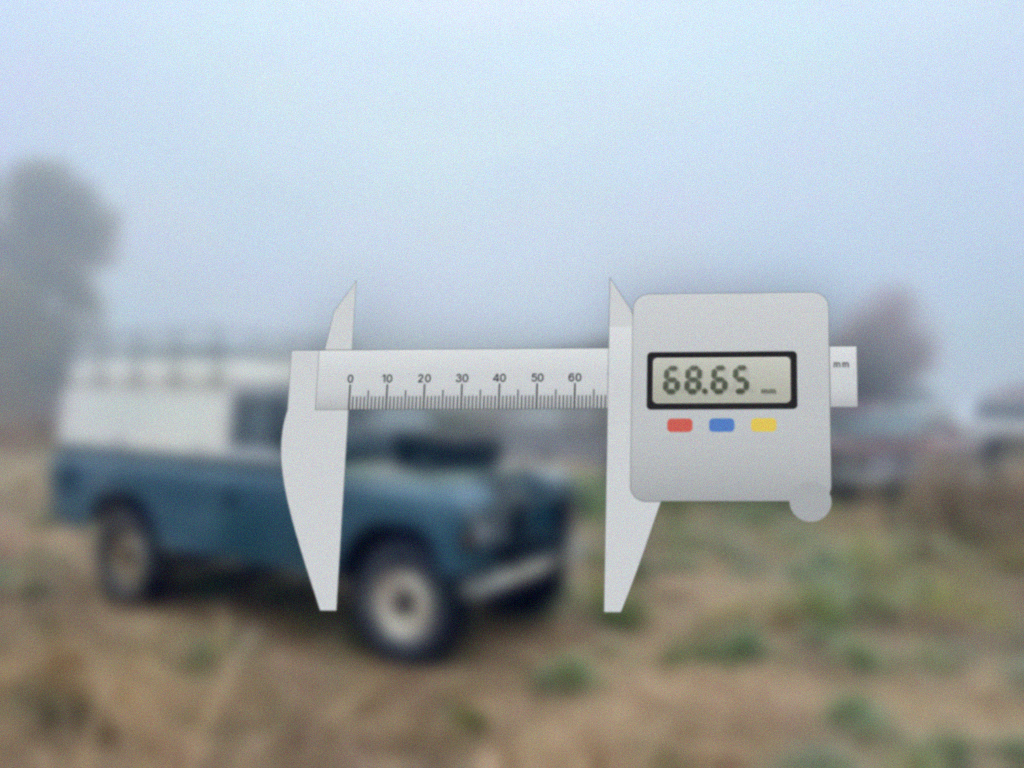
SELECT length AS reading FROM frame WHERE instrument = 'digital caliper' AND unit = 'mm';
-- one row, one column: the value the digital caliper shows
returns 68.65 mm
